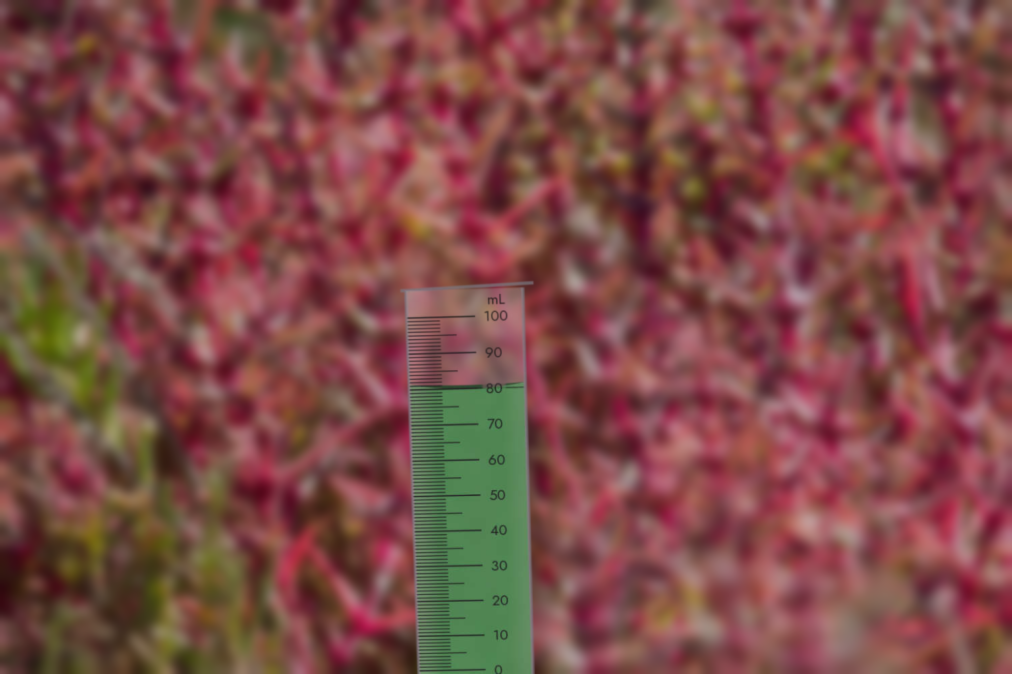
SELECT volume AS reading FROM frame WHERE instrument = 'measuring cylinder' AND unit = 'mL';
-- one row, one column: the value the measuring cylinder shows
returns 80 mL
